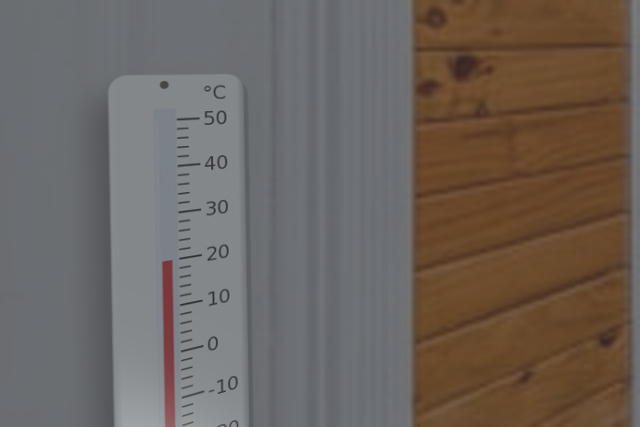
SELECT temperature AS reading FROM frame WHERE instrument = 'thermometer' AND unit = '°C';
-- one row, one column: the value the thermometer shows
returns 20 °C
